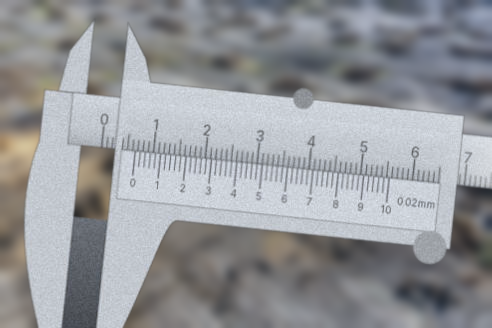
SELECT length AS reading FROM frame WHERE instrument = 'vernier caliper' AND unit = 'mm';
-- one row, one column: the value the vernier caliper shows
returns 6.5 mm
